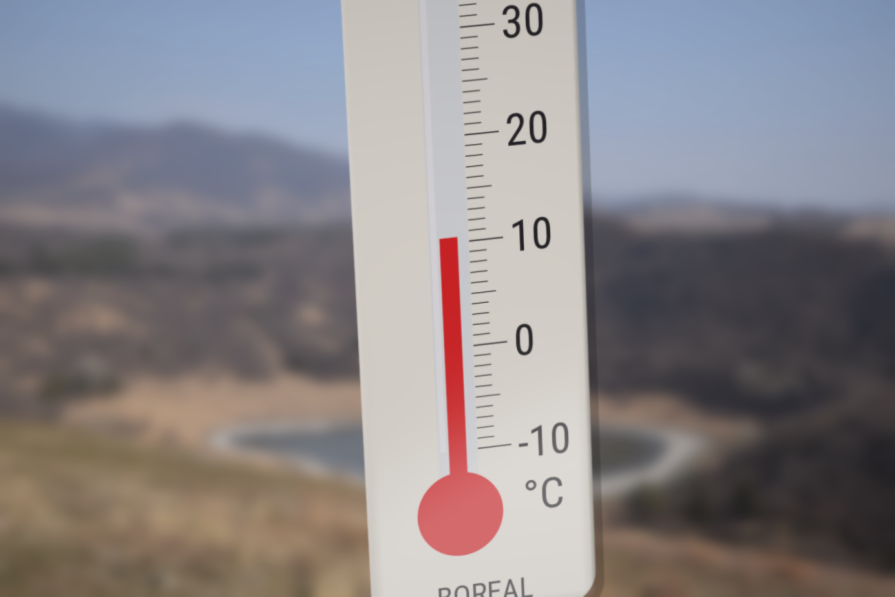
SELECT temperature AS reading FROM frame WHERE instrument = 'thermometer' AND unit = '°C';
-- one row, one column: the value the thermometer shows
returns 10.5 °C
